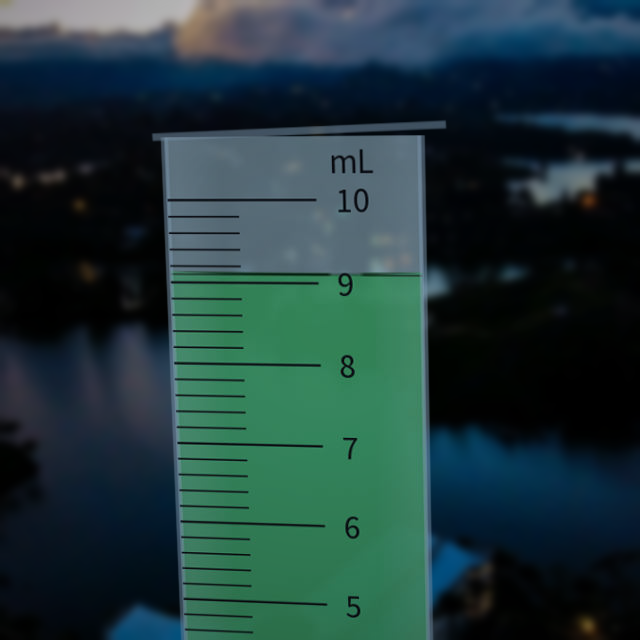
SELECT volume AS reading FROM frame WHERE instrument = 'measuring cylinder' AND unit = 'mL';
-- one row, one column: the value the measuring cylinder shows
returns 9.1 mL
